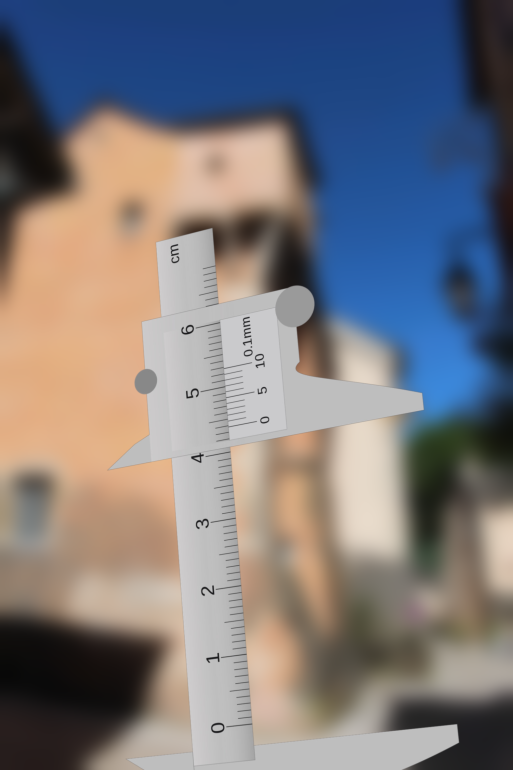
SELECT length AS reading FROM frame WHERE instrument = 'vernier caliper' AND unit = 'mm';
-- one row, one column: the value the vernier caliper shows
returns 43.8 mm
